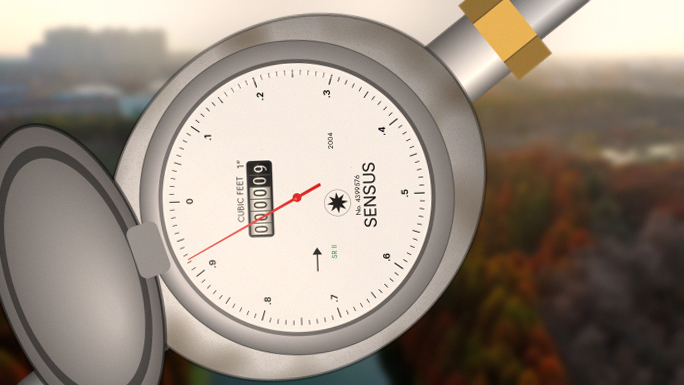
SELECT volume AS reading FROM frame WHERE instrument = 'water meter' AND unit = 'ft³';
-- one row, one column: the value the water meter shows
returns 8.92 ft³
